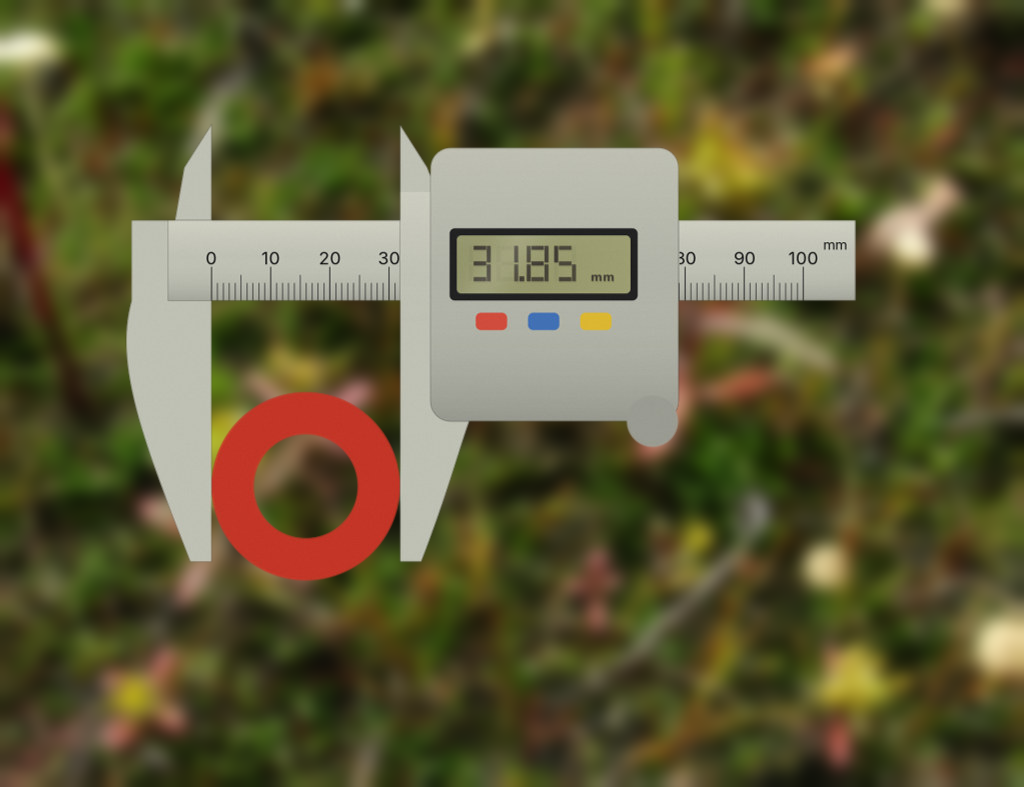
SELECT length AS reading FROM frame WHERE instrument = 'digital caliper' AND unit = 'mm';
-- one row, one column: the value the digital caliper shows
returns 31.85 mm
